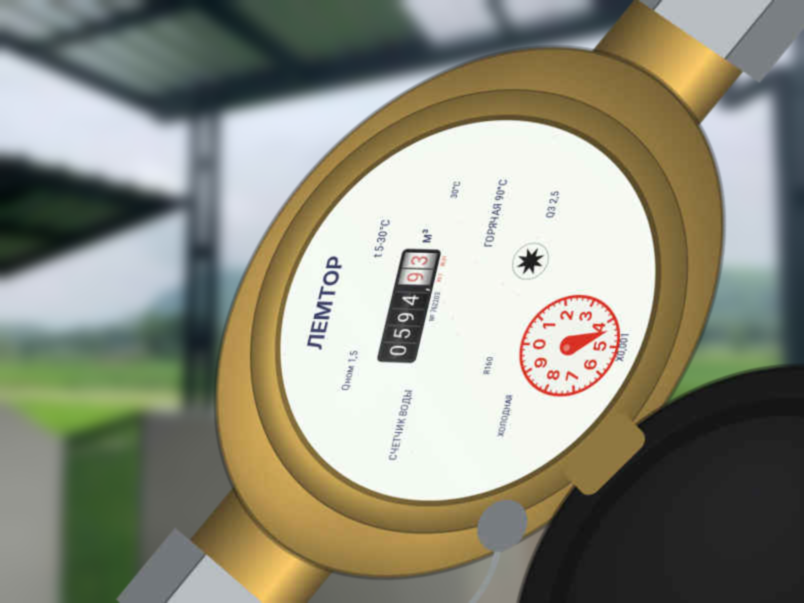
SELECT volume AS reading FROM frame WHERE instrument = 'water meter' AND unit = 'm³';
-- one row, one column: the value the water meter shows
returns 594.934 m³
